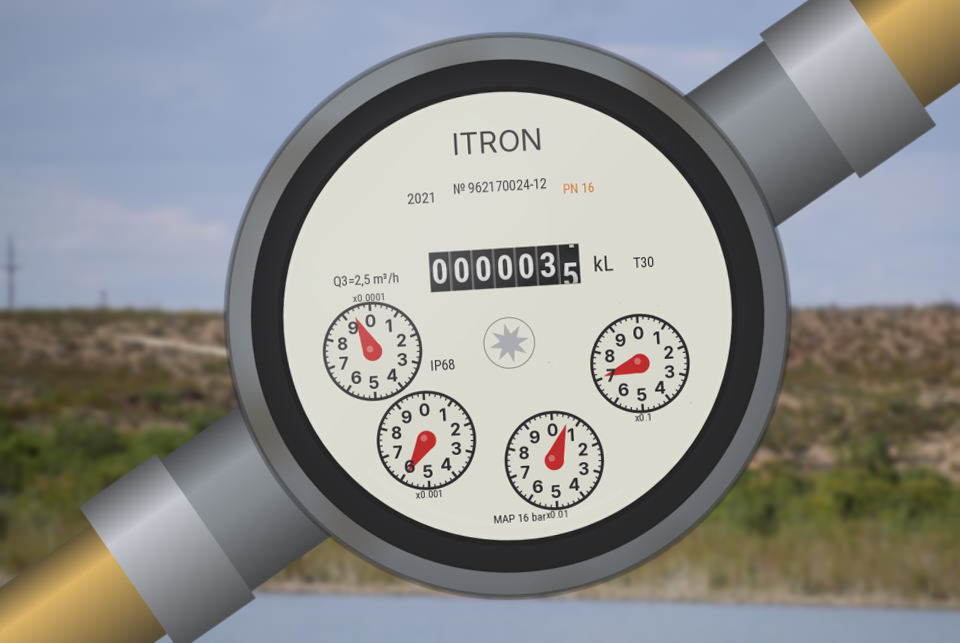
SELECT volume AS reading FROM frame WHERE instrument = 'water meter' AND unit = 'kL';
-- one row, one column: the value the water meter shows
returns 34.7059 kL
